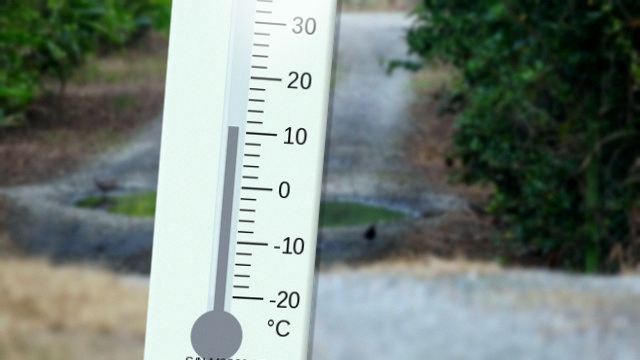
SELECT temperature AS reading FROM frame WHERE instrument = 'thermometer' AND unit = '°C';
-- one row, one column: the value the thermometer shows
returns 11 °C
